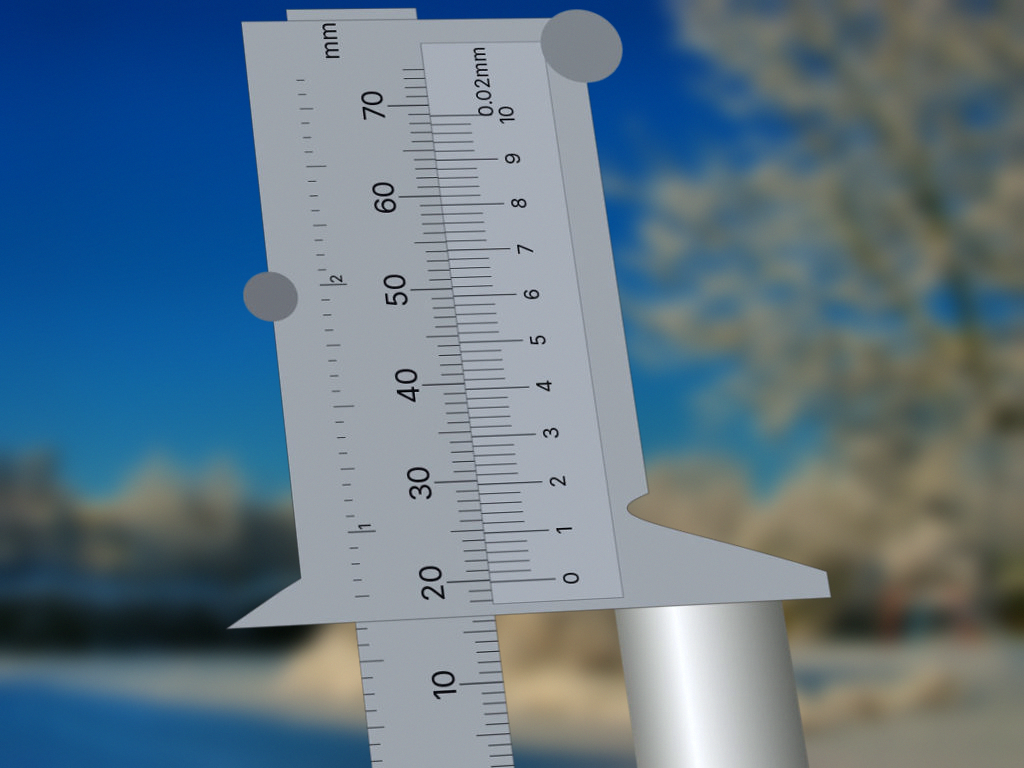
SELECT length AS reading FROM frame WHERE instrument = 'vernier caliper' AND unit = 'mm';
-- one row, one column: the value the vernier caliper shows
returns 19.8 mm
